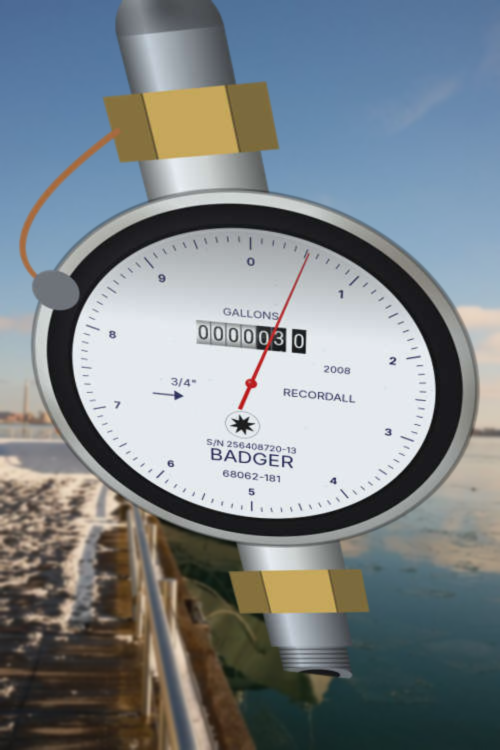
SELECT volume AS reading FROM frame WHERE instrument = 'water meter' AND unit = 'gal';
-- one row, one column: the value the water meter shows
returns 30.5 gal
